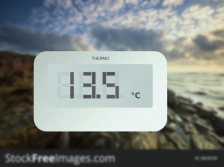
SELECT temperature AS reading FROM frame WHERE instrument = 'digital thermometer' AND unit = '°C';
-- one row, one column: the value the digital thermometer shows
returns 13.5 °C
